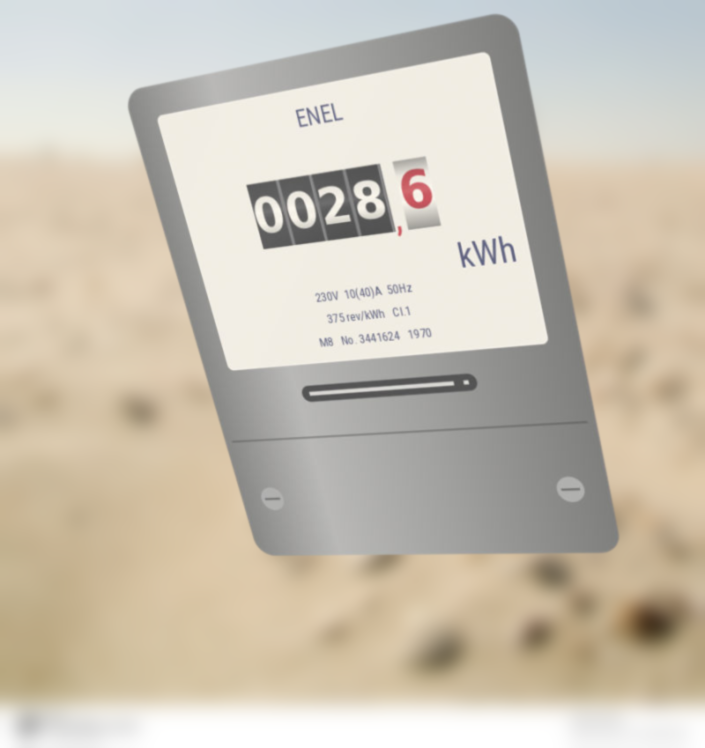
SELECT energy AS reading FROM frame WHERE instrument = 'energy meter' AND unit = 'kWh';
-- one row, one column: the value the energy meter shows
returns 28.6 kWh
